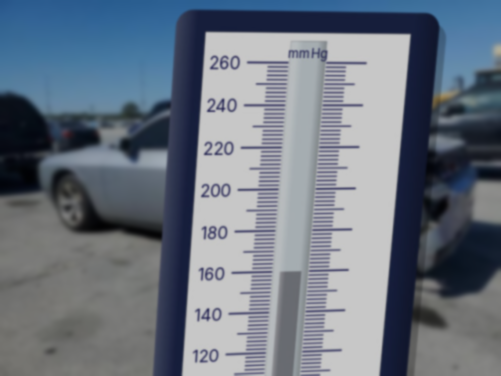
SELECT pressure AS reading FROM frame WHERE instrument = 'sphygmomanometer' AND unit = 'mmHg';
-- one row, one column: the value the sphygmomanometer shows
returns 160 mmHg
